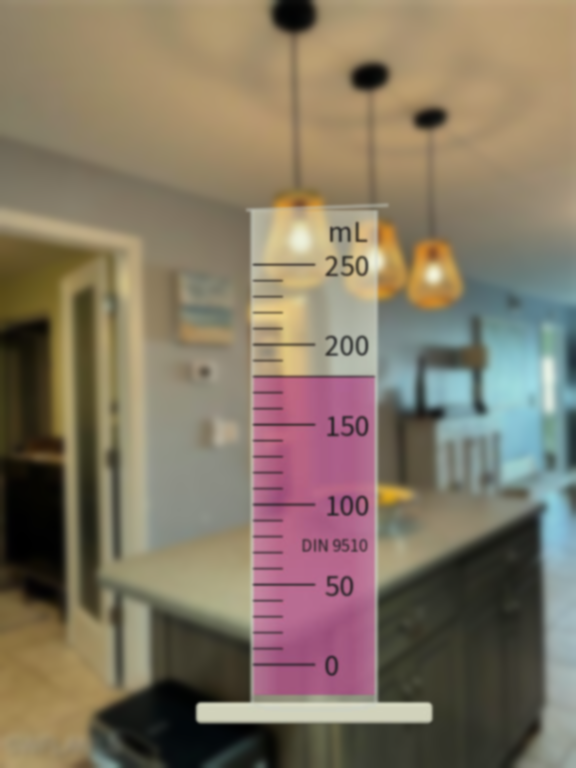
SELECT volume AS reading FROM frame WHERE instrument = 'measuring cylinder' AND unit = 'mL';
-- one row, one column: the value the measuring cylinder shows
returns 180 mL
